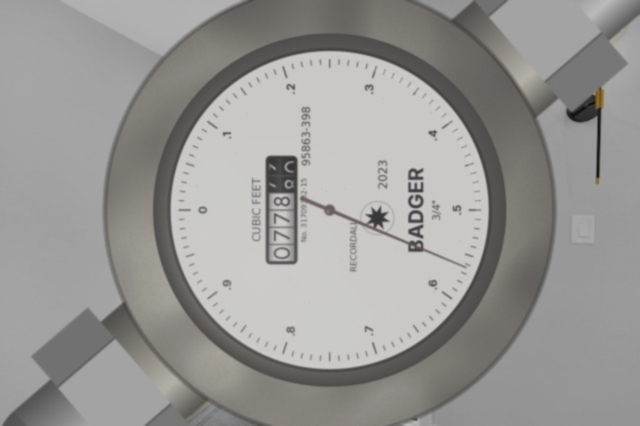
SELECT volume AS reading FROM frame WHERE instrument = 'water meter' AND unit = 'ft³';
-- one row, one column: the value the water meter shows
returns 77879.56 ft³
